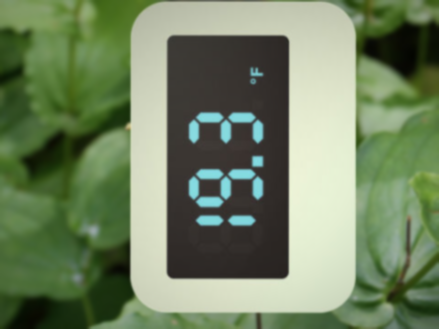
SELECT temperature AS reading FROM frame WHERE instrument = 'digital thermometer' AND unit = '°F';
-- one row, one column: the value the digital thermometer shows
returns 19.3 °F
